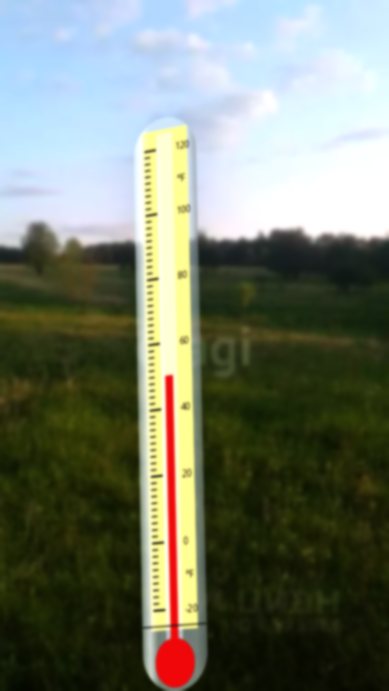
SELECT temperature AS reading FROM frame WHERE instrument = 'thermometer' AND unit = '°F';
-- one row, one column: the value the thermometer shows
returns 50 °F
